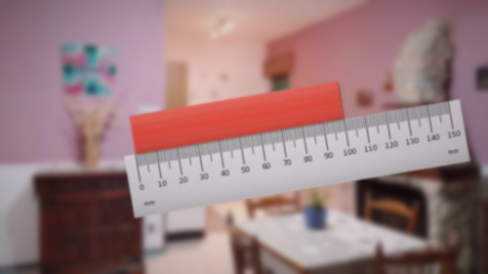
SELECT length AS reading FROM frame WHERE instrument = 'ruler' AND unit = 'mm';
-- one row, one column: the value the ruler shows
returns 100 mm
